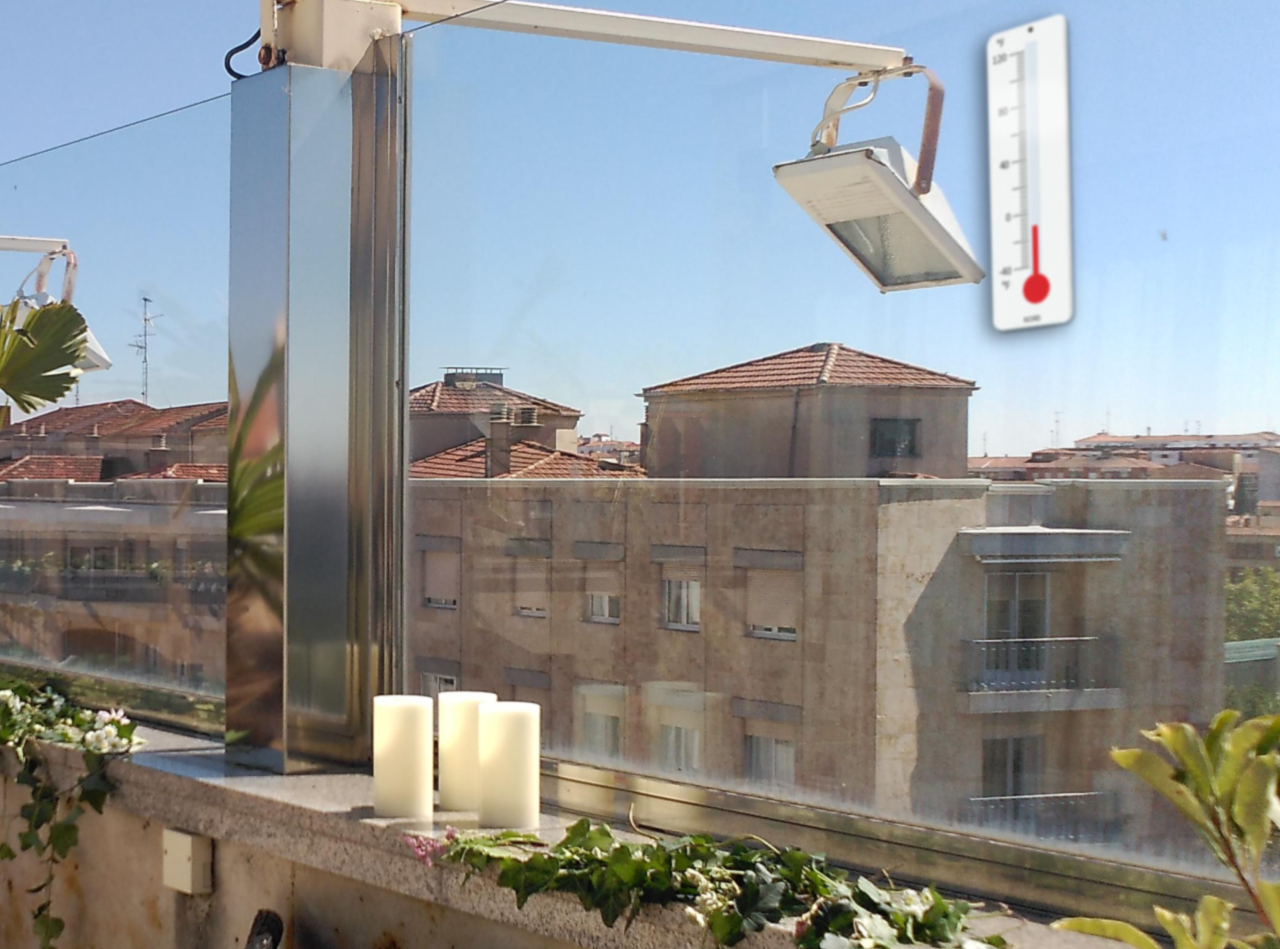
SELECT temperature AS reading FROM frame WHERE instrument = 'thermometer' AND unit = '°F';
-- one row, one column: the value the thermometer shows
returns -10 °F
